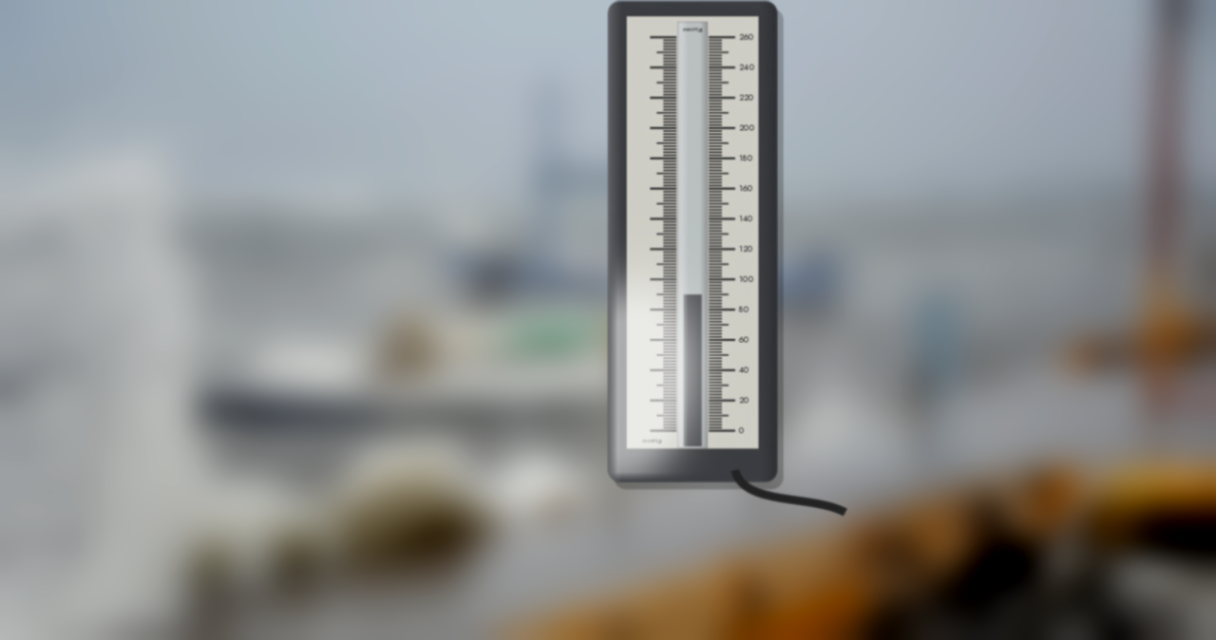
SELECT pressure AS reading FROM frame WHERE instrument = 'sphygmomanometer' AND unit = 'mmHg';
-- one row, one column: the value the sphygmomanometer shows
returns 90 mmHg
